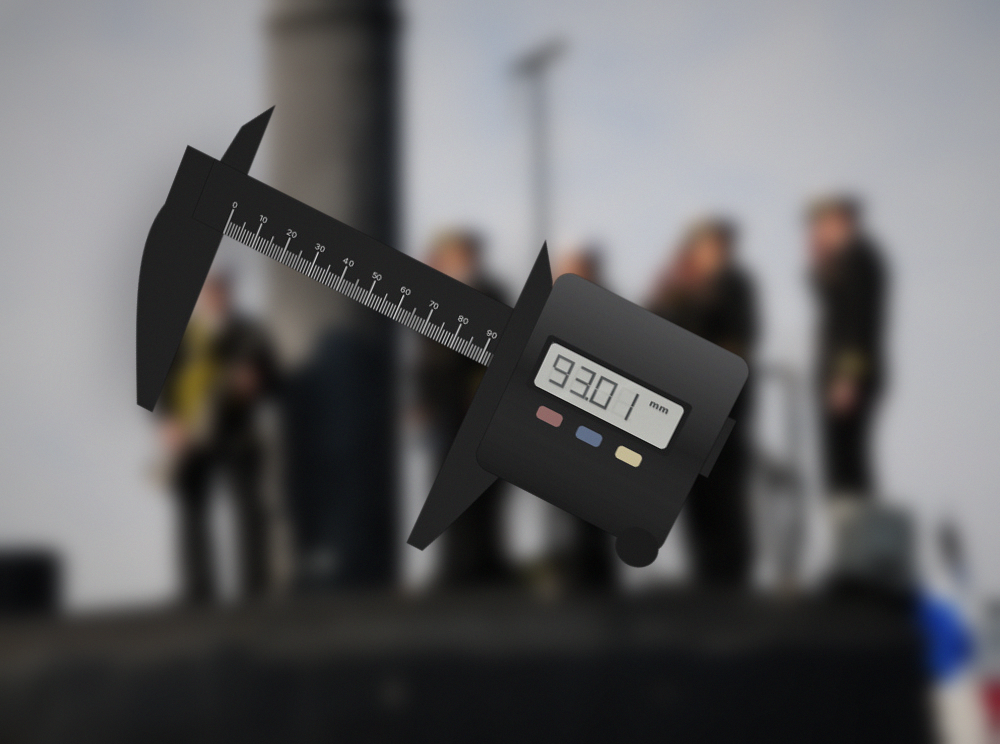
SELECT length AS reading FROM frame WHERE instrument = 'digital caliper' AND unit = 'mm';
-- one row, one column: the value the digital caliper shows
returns 93.01 mm
